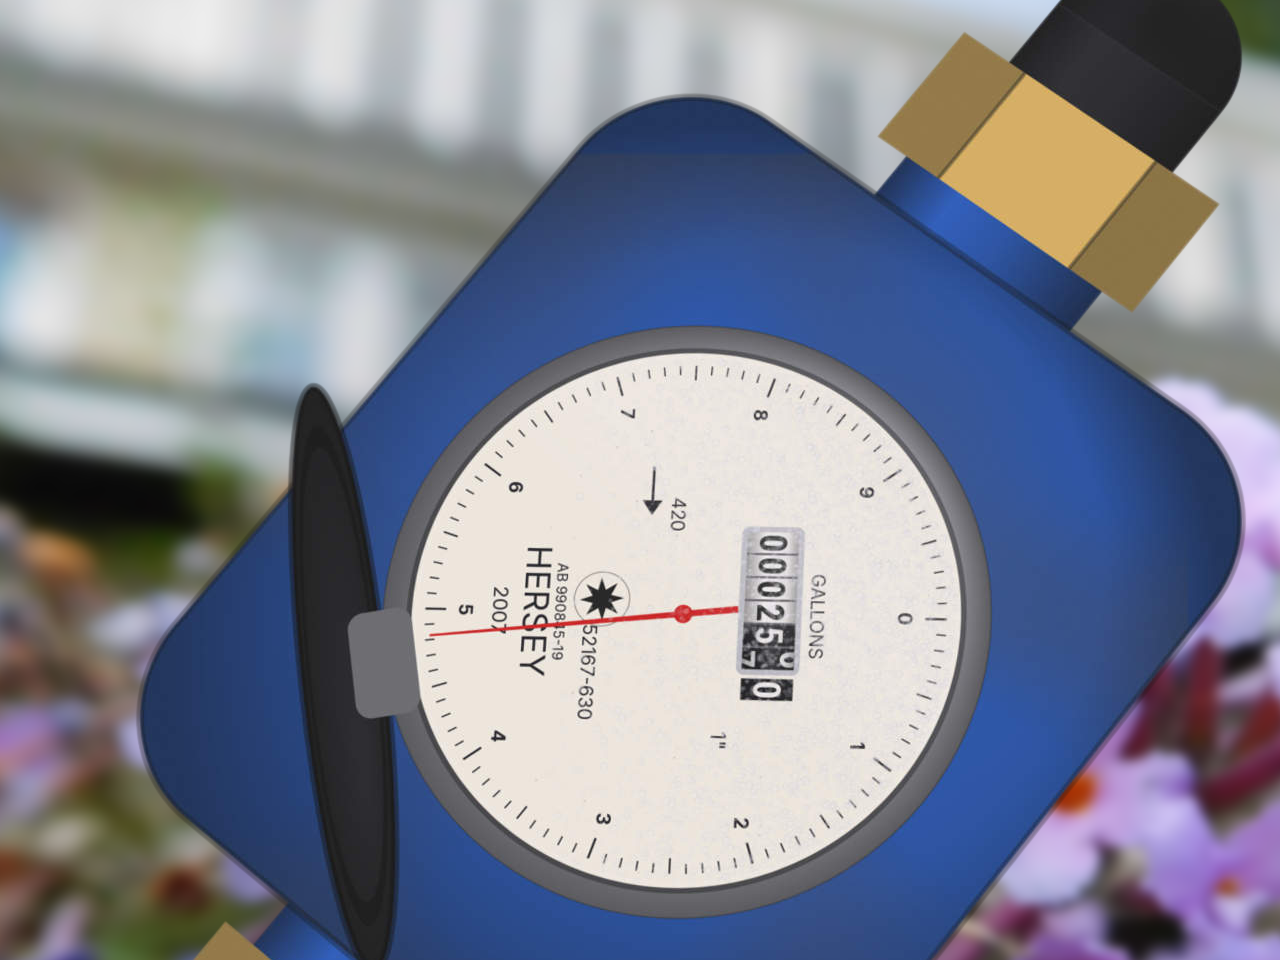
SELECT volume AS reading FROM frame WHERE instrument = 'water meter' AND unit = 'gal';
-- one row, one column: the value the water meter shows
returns 2564.8 gal
